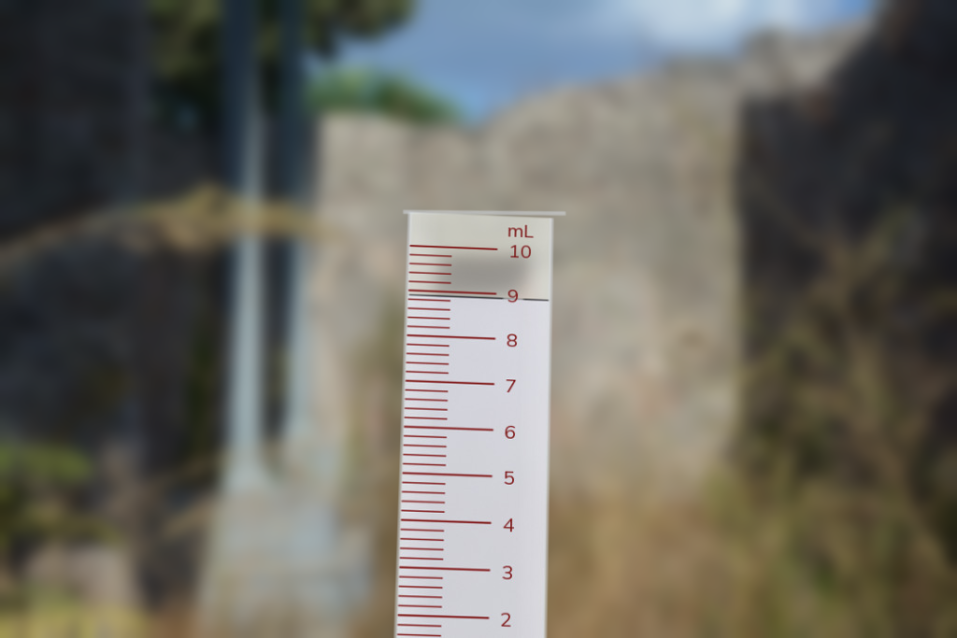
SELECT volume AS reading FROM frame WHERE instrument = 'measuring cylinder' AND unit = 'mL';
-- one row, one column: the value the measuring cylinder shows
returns 8.9 mL
